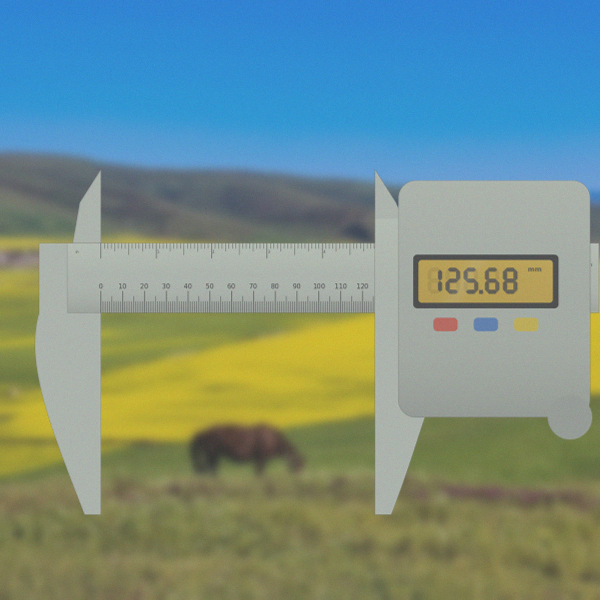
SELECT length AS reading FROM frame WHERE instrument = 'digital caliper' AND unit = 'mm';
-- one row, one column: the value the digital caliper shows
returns 125.68 mm
